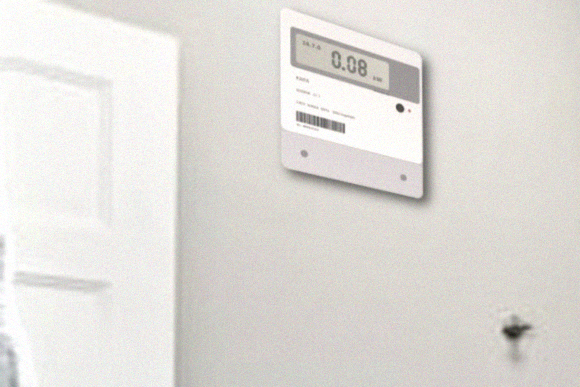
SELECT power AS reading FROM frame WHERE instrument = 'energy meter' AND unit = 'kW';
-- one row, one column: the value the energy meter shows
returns 0.08 kW
